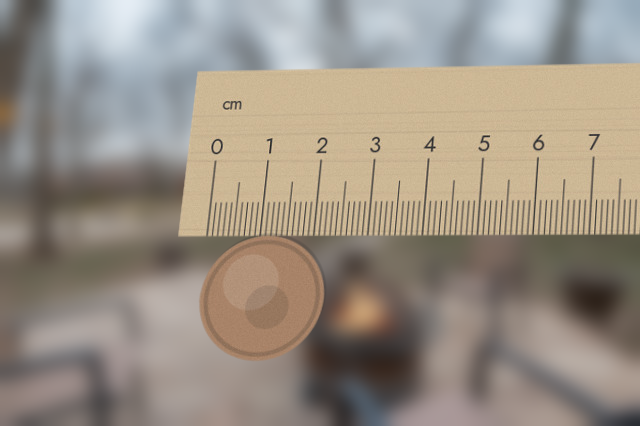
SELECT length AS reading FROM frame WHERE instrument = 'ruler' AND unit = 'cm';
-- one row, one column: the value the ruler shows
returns 2.3 cm
